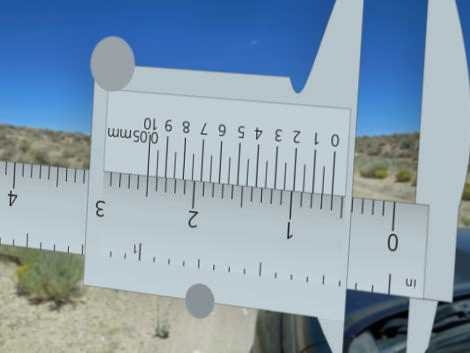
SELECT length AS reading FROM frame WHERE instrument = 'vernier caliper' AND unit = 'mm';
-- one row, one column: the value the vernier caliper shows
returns 6.0 mm
